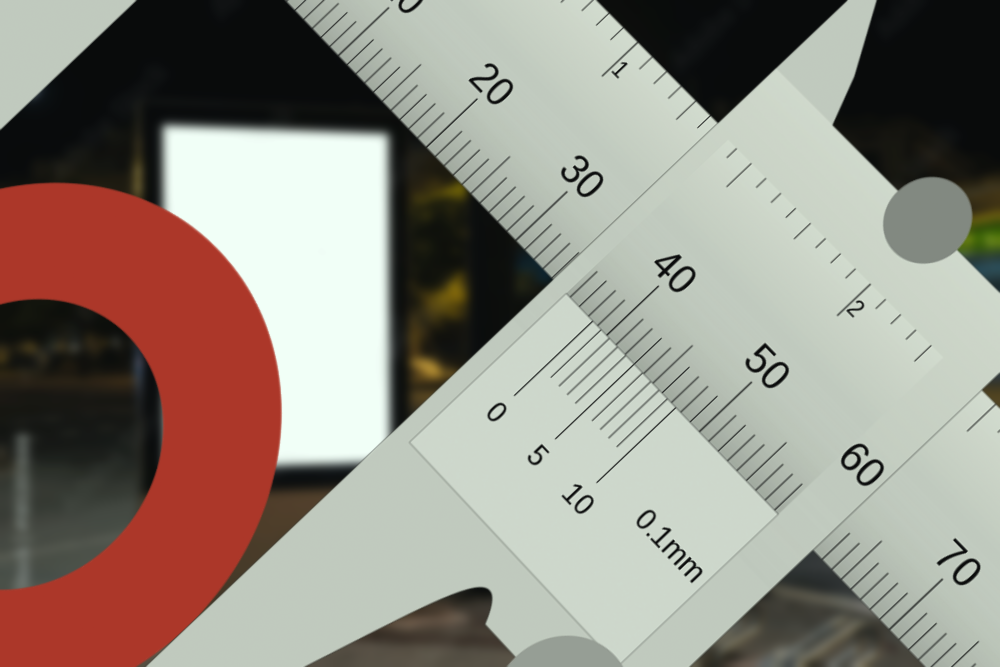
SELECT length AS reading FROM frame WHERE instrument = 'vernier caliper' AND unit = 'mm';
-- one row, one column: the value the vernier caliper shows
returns 38.5 mm
